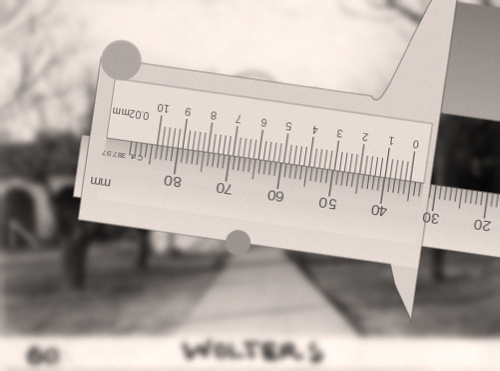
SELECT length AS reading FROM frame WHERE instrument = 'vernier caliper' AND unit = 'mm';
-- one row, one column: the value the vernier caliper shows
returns 35.0 mm
